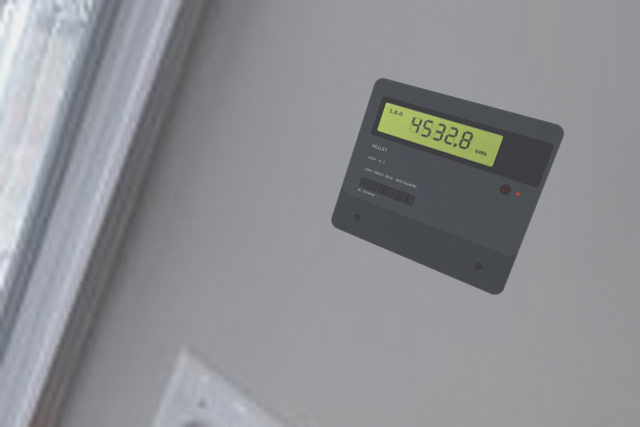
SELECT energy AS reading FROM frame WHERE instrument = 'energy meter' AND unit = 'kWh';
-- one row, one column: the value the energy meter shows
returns 4532.8 kWh
